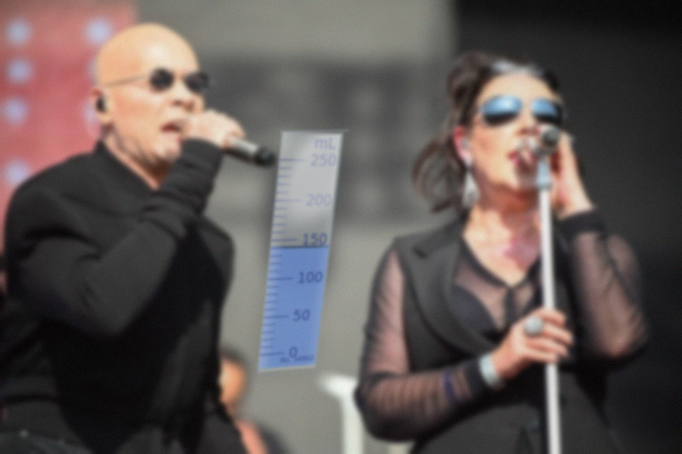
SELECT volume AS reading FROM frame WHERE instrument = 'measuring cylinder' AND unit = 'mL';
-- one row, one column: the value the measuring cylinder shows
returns 140 mL
